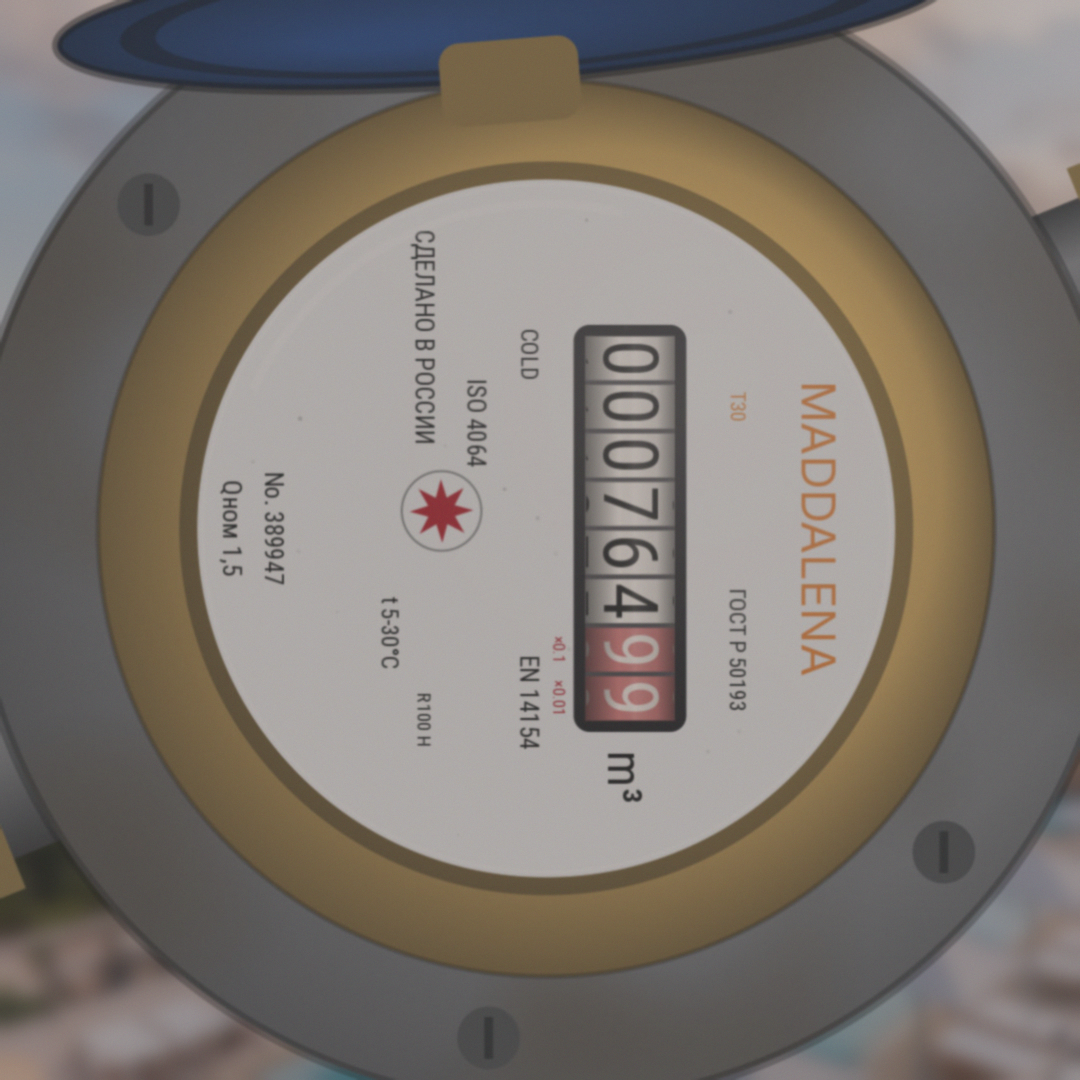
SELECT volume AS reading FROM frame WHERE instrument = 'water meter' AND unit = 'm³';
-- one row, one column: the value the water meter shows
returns 764.99 m³
